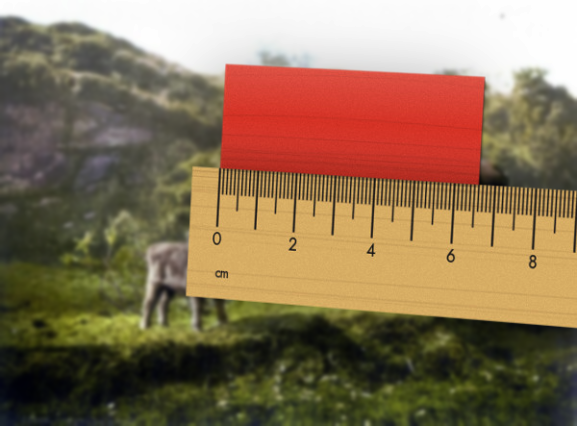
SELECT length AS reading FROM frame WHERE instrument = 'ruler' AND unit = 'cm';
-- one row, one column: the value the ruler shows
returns 6.6 cm
